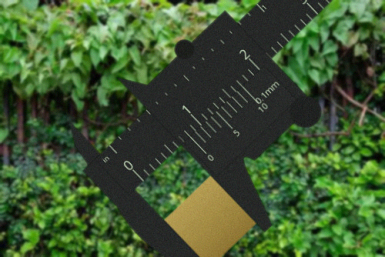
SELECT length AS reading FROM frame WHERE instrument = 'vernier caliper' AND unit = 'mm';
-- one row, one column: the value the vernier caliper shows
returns 8.0 mm
